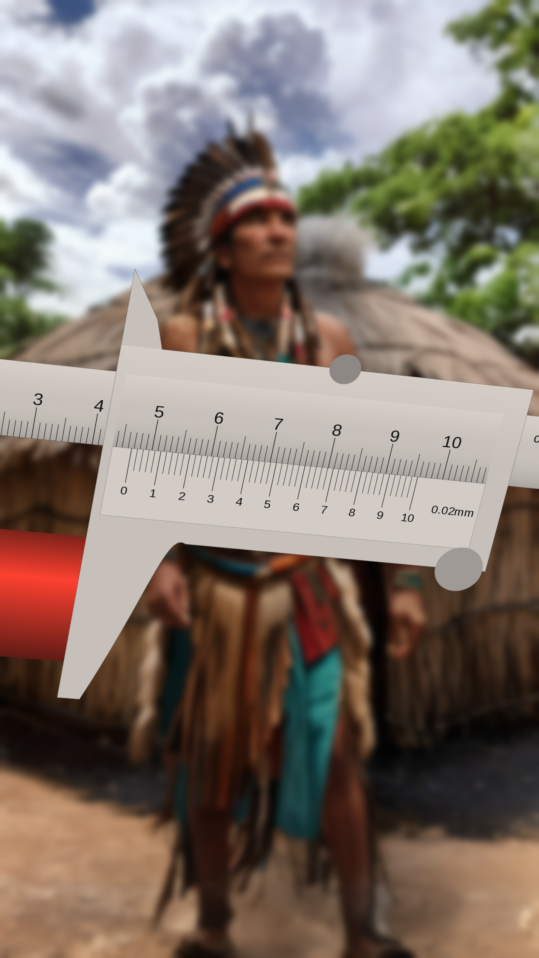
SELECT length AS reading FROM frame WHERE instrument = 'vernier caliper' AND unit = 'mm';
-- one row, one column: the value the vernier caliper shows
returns 46.6 mm
